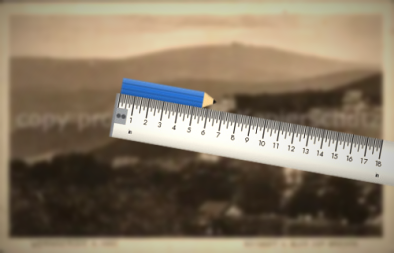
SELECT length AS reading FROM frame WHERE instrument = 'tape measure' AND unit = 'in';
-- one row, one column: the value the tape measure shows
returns 6.5 in
